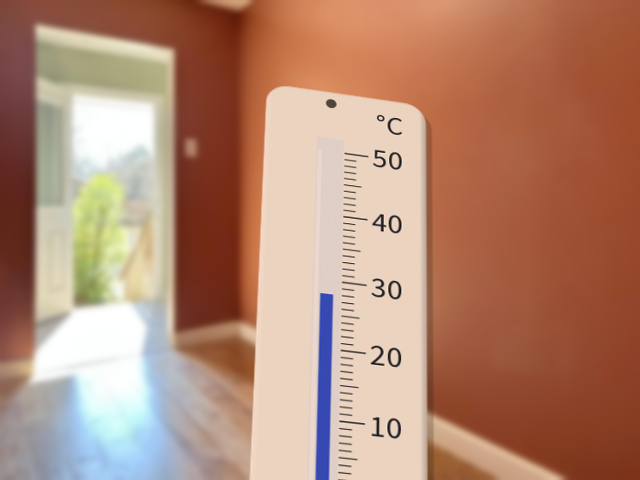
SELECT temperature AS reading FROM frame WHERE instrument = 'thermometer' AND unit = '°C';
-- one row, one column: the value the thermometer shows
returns 28 °C
